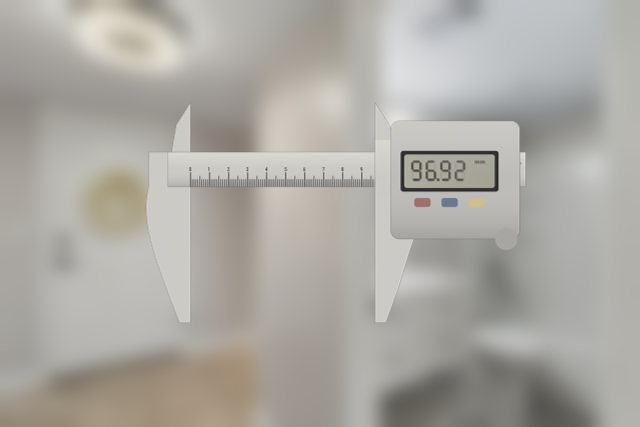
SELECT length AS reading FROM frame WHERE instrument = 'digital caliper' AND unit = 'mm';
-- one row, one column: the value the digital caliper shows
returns 96.92 mm
